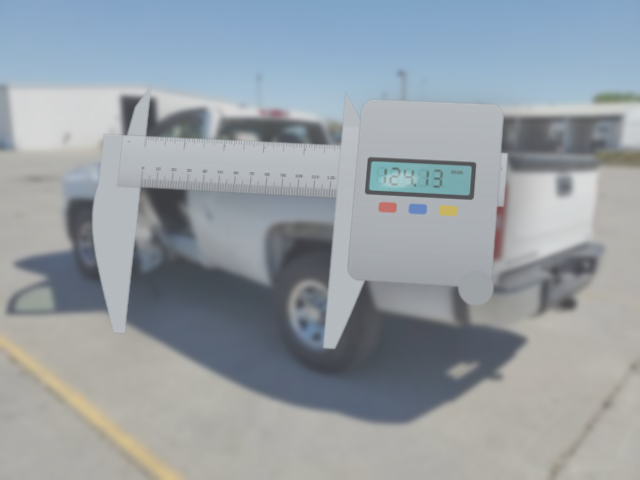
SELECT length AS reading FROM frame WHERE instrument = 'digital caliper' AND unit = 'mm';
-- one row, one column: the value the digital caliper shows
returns 124.13 mm
